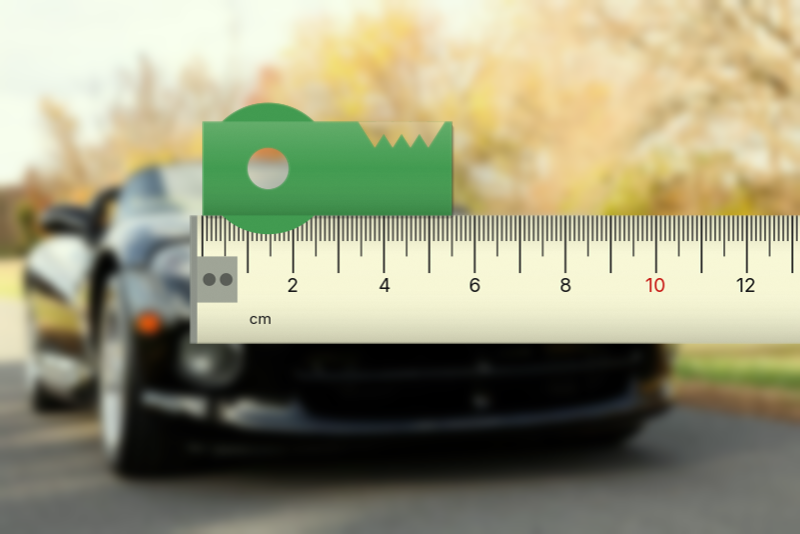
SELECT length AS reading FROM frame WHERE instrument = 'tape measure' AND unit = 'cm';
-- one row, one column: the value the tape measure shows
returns 5.5 cm
